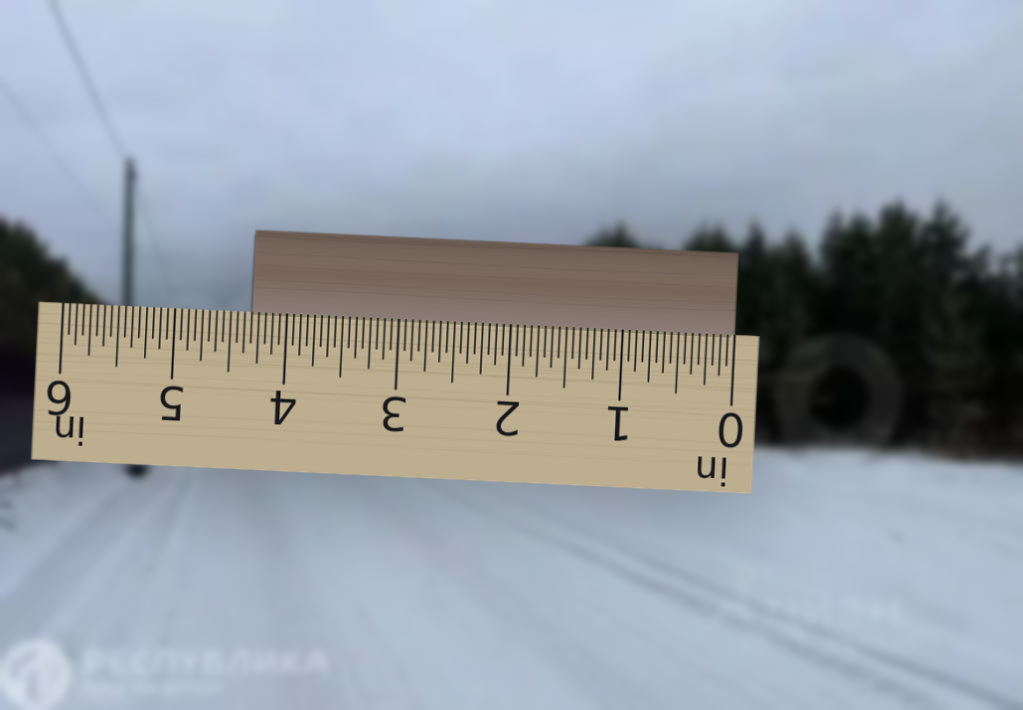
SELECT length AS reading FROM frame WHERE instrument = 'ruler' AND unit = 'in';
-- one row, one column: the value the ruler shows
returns 4.3125 in
